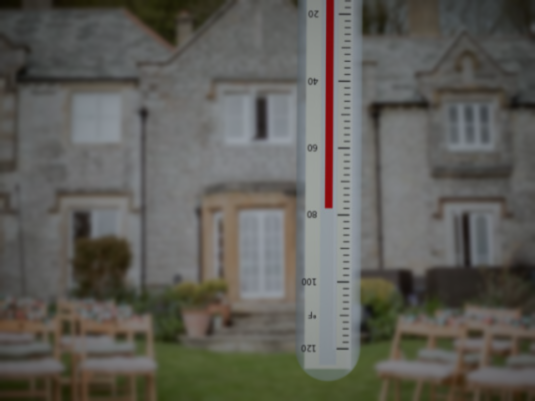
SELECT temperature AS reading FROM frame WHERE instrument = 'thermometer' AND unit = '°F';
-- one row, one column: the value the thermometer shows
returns 78 °F
